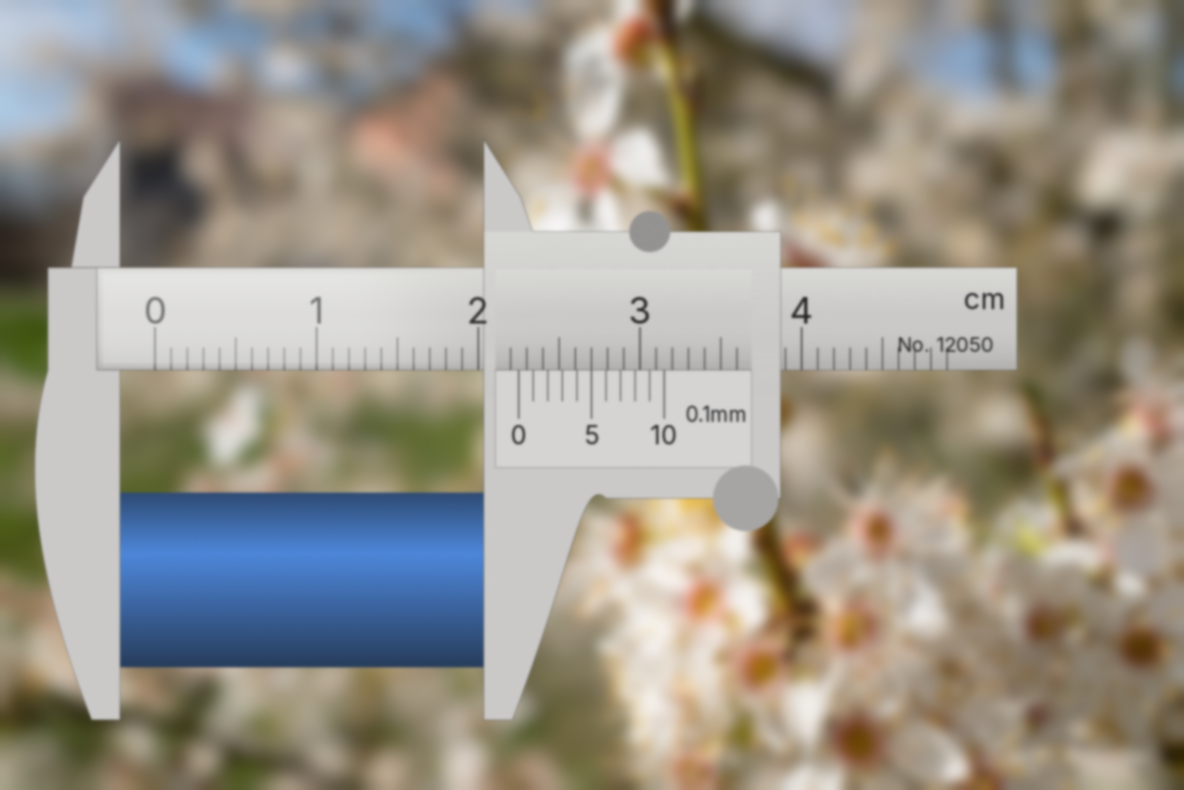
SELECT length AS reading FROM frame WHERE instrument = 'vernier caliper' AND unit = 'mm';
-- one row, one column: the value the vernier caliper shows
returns 22.5 mm
